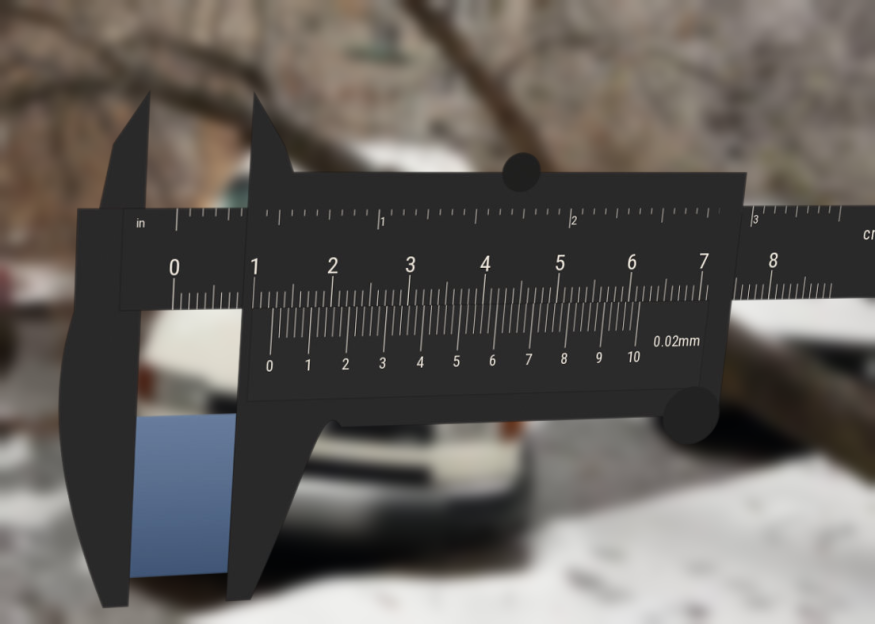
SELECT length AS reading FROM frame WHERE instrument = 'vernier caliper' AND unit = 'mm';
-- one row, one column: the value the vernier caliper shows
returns 12.6 mm
